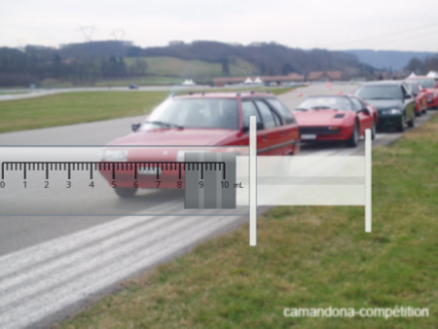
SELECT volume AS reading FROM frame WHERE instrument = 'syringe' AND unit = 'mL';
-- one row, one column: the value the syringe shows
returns 8.2 mL
